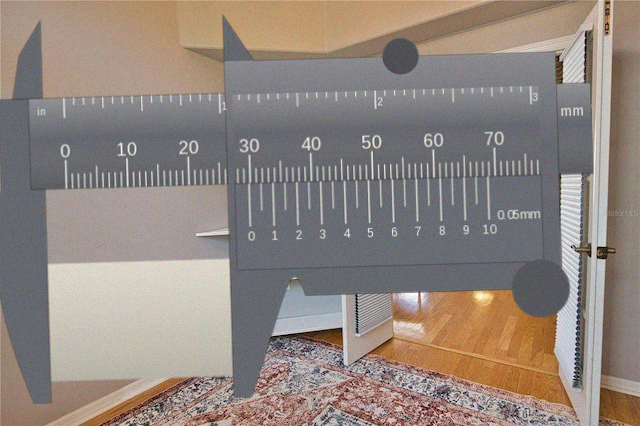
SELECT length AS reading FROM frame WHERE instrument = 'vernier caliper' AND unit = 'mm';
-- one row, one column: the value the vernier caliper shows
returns 29.8 mm
